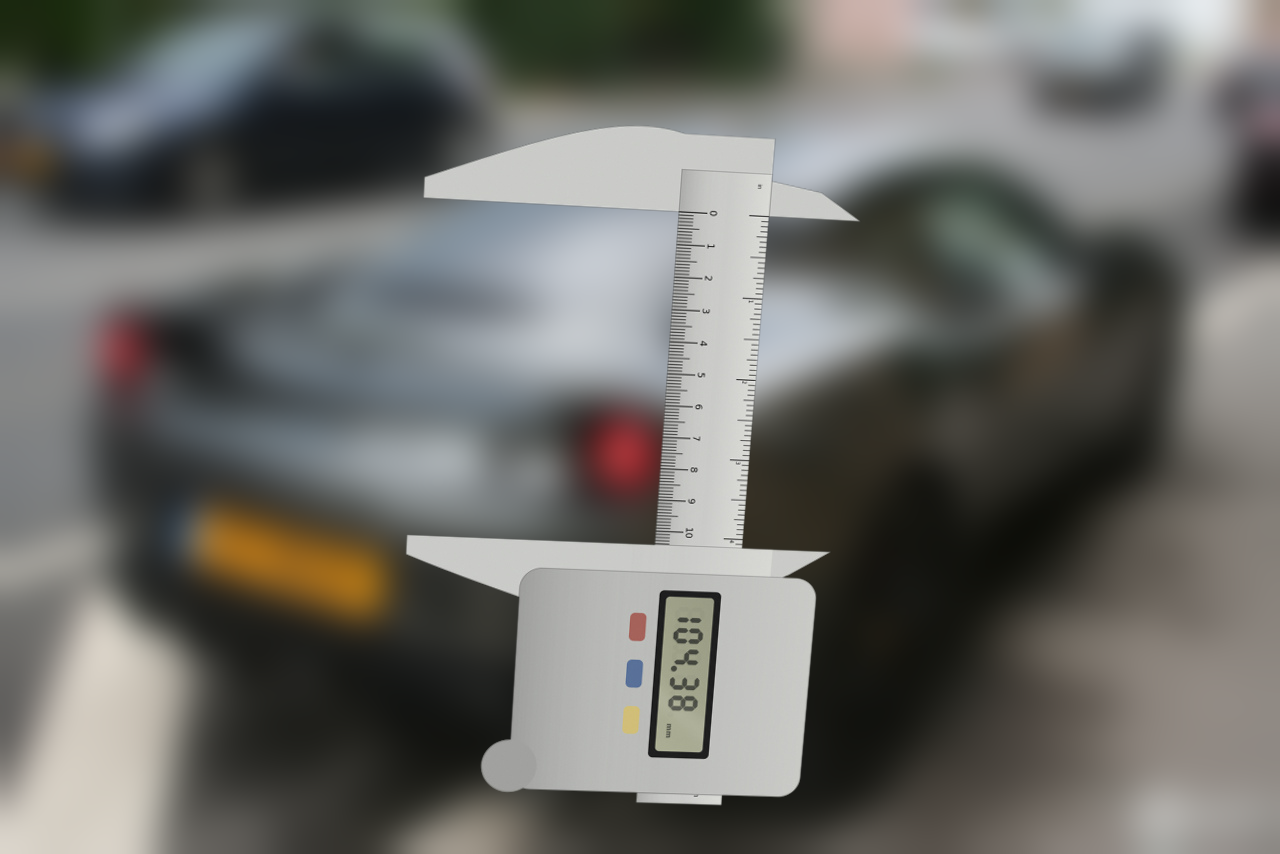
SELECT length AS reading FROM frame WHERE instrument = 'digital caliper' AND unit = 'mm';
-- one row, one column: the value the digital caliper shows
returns 104.38 mm
